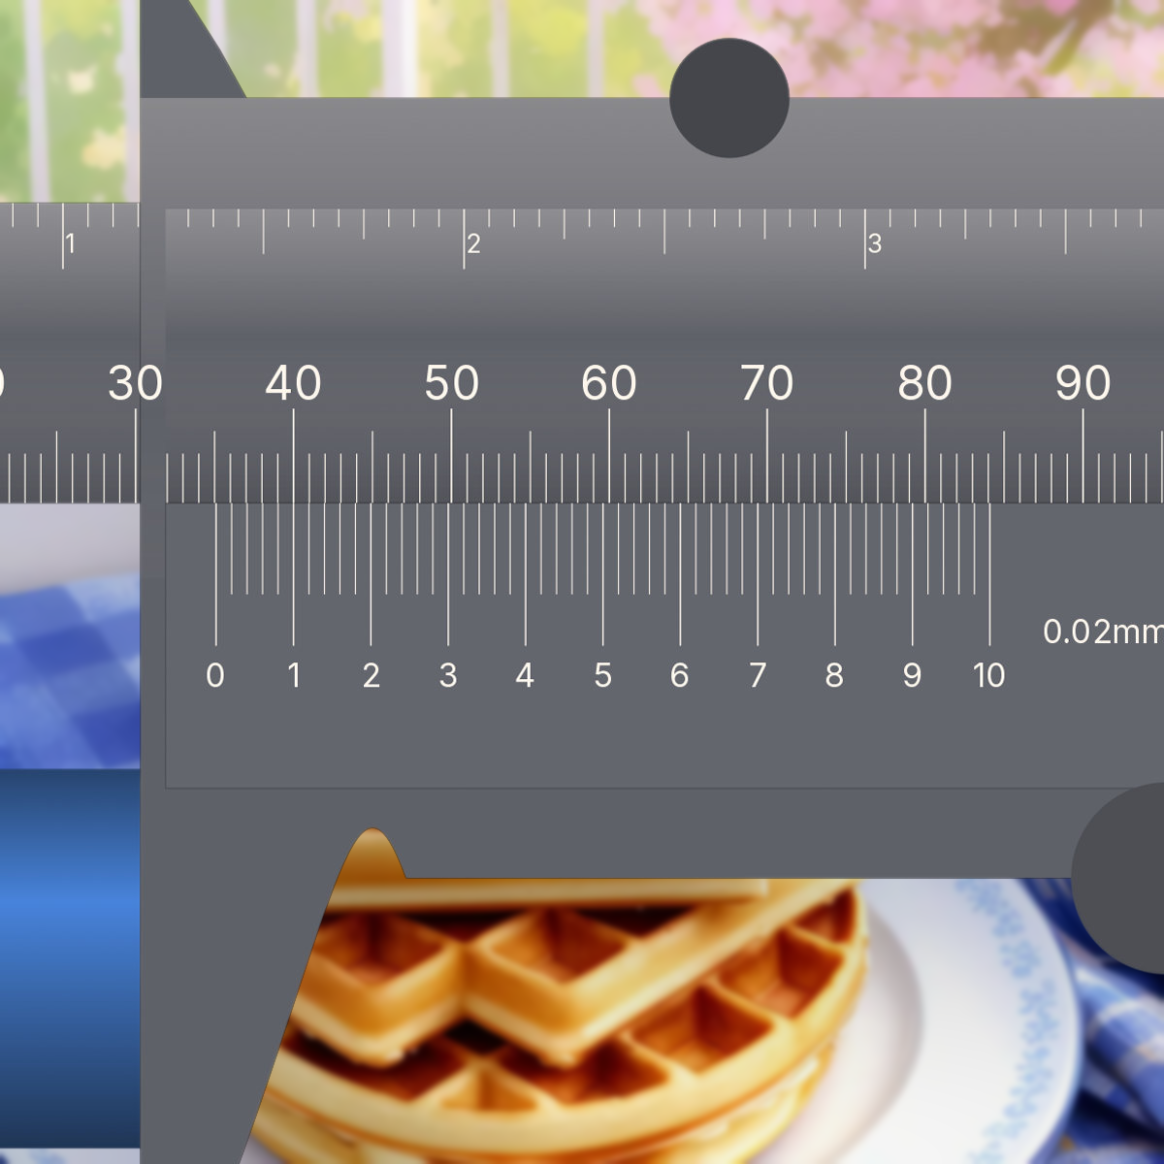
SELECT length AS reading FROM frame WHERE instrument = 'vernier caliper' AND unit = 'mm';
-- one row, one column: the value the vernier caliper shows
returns 35.1 mm
